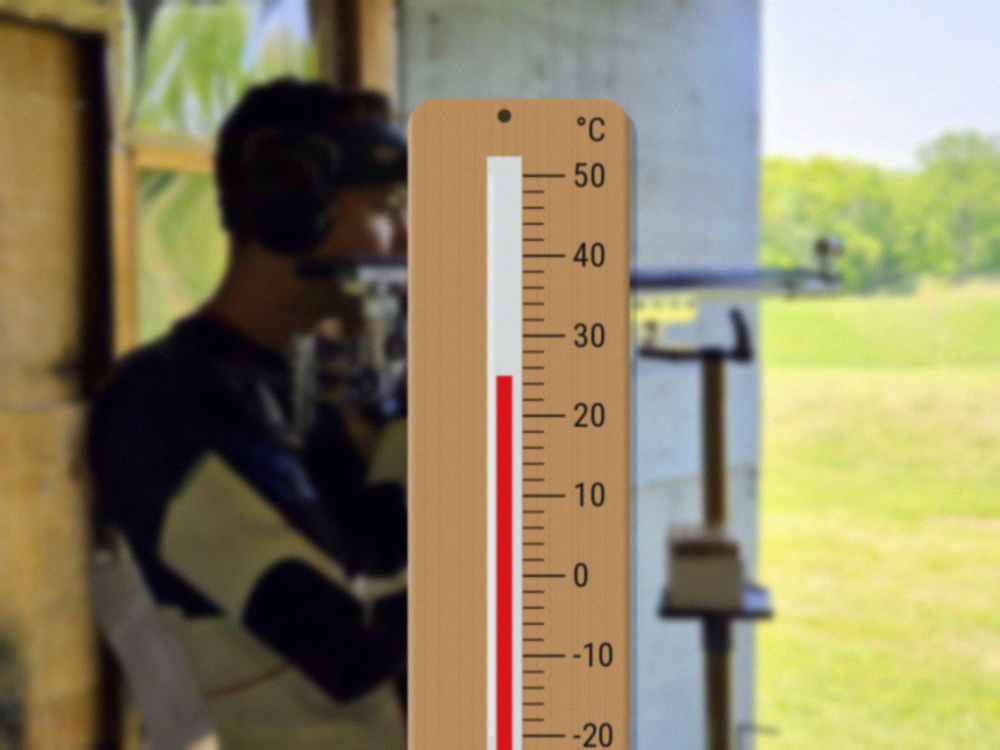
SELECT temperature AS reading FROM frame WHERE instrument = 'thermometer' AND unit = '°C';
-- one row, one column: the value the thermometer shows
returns 25 °C
